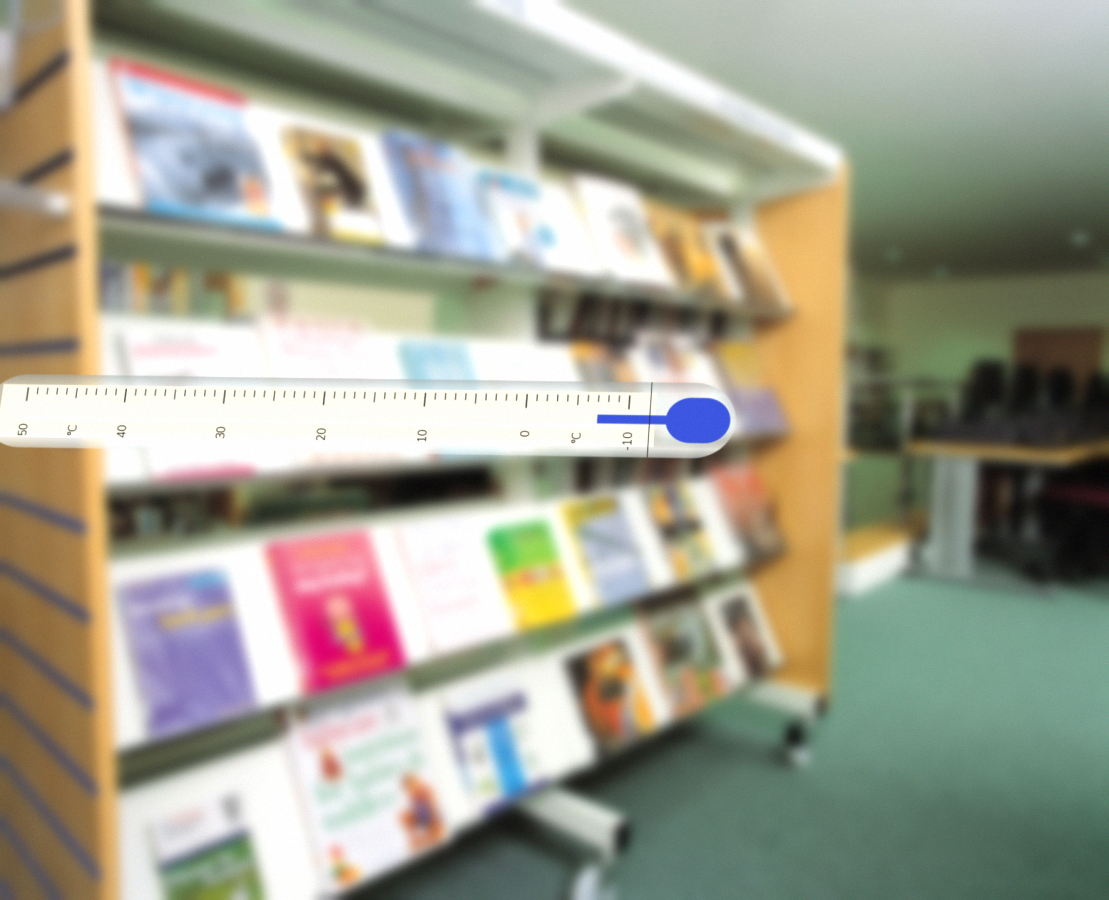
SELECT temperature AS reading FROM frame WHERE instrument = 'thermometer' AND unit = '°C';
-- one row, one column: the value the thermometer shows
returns -7 °C
